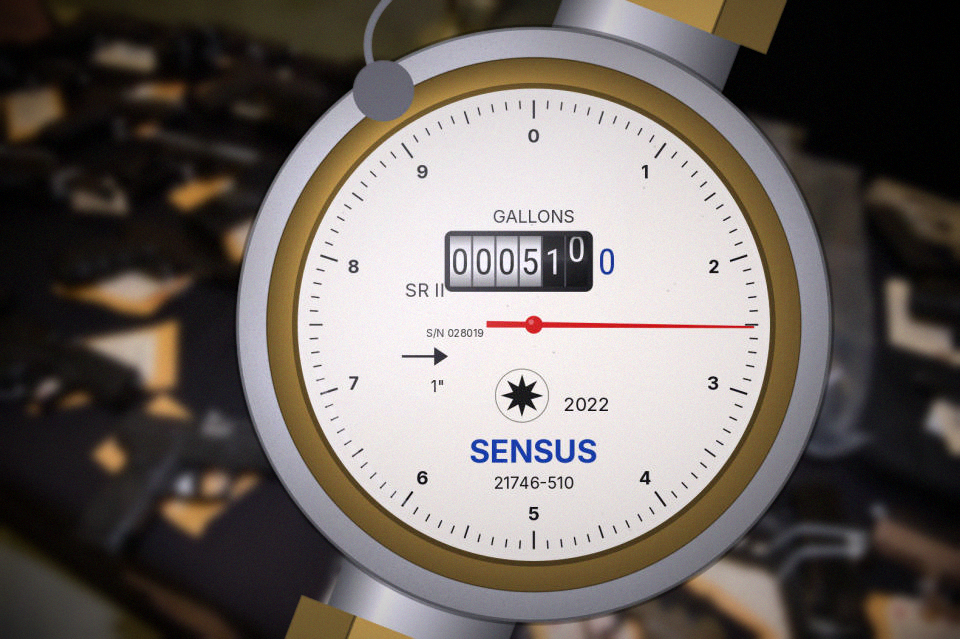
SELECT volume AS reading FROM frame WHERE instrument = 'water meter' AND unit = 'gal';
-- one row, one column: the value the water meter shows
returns 5102.5 gal
